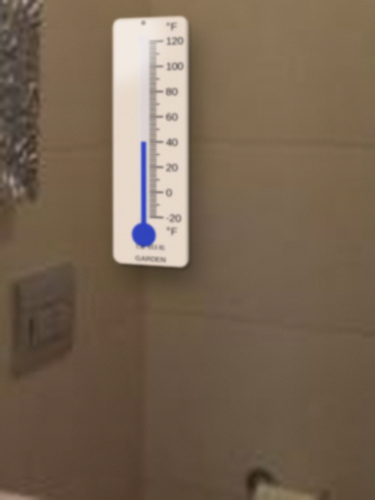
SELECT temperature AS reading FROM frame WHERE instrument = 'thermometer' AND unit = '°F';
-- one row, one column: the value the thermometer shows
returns 40 °F
